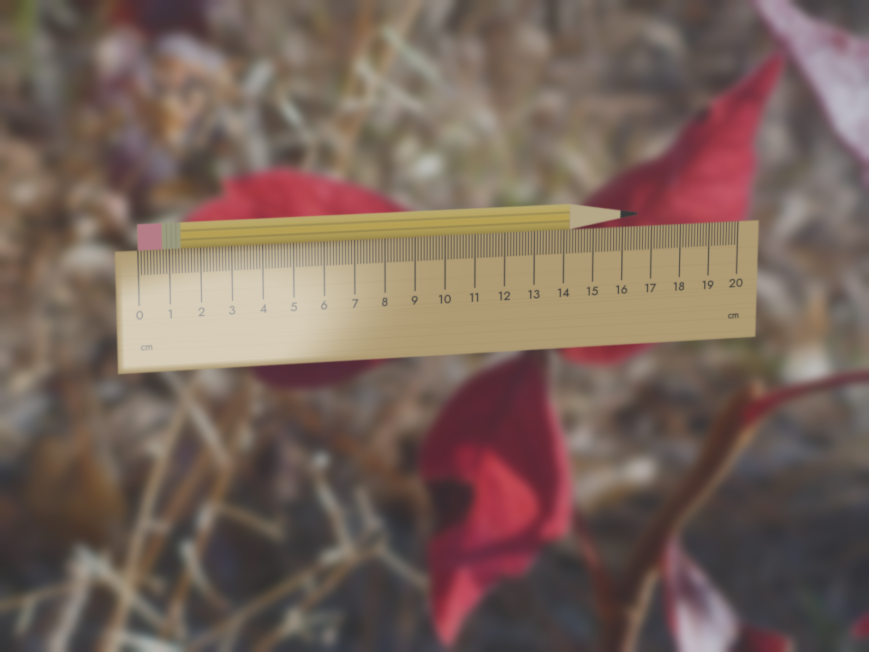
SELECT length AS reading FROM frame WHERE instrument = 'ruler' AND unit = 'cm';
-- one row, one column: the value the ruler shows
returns 16.5 cm
